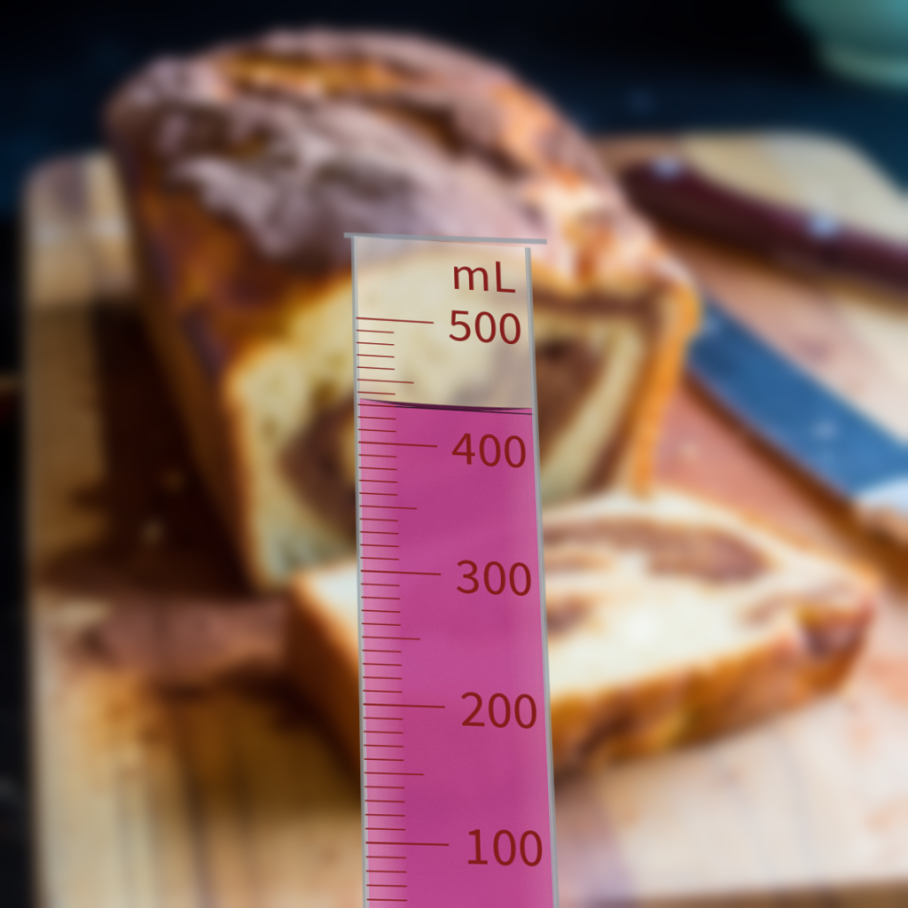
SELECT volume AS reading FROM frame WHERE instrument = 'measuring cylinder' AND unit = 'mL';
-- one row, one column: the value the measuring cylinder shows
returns 430 mL
